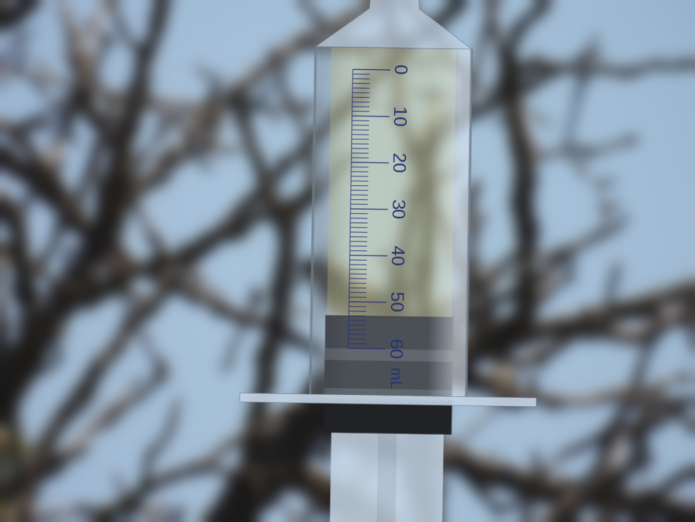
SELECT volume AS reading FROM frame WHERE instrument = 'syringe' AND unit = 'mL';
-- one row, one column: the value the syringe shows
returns 53 mL
